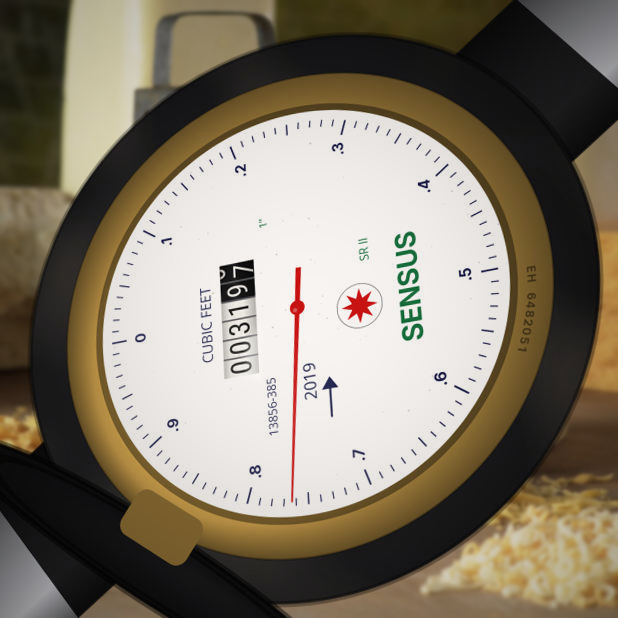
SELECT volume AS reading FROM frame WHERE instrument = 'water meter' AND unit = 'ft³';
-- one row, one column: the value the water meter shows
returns 3196.76 ft³
